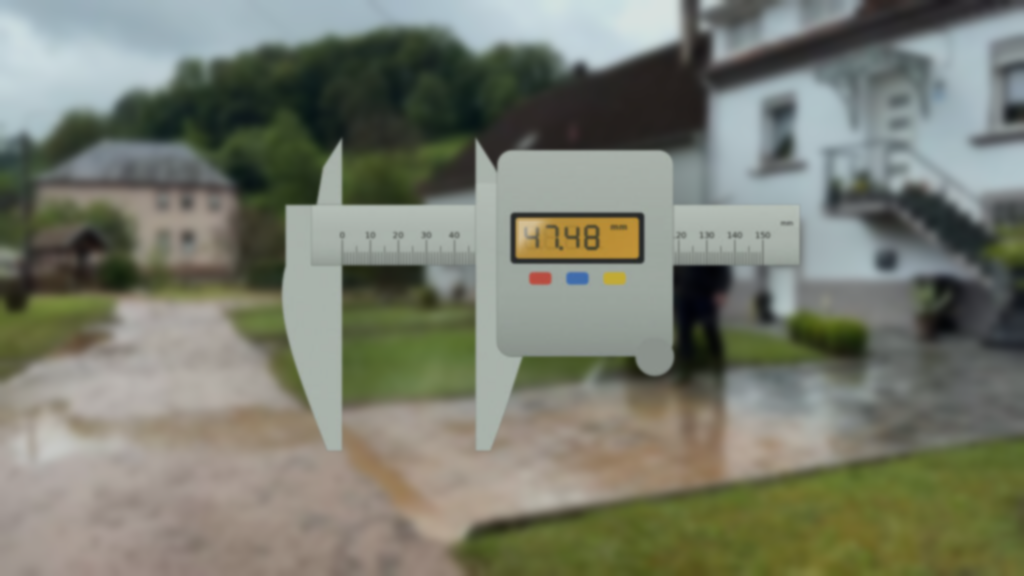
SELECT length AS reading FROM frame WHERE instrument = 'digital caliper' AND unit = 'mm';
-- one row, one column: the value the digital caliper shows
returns 47.48 mm
